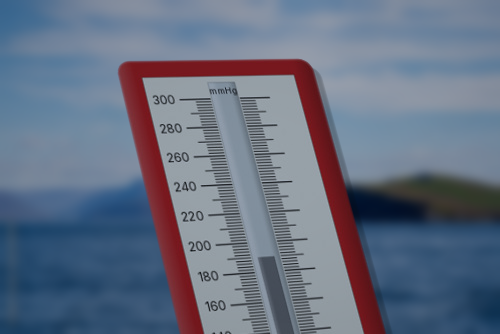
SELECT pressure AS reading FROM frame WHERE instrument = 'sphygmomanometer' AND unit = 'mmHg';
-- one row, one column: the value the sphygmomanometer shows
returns 190 mmHg
